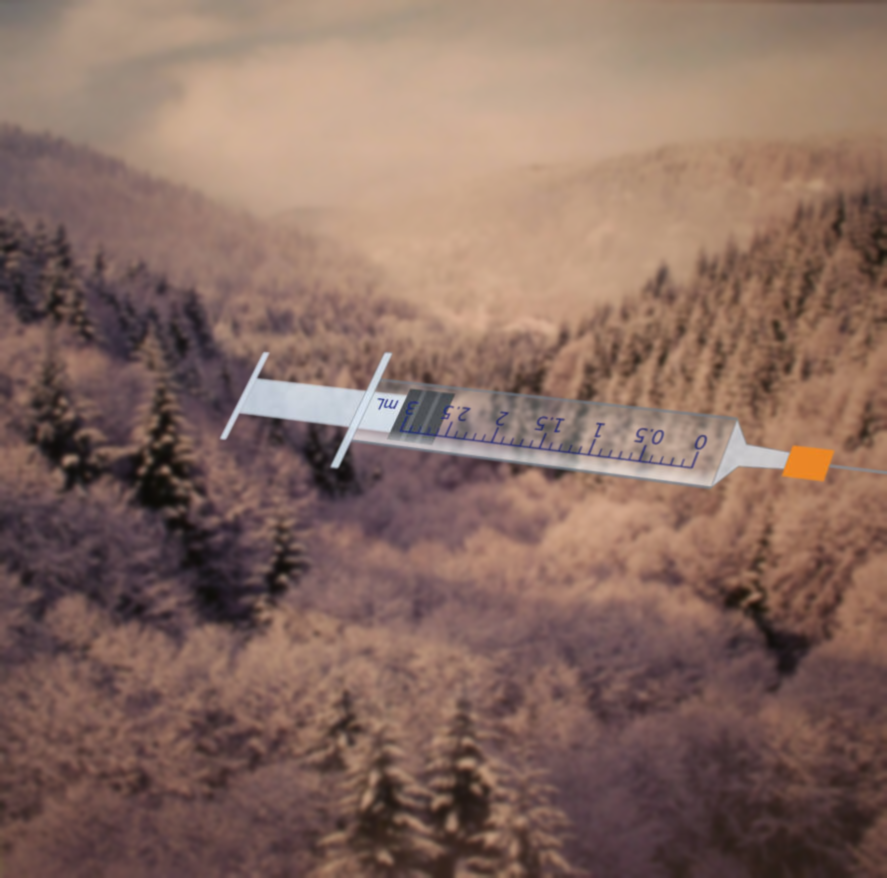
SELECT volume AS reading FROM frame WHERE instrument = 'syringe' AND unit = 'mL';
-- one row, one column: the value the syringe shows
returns 2.6 mL
